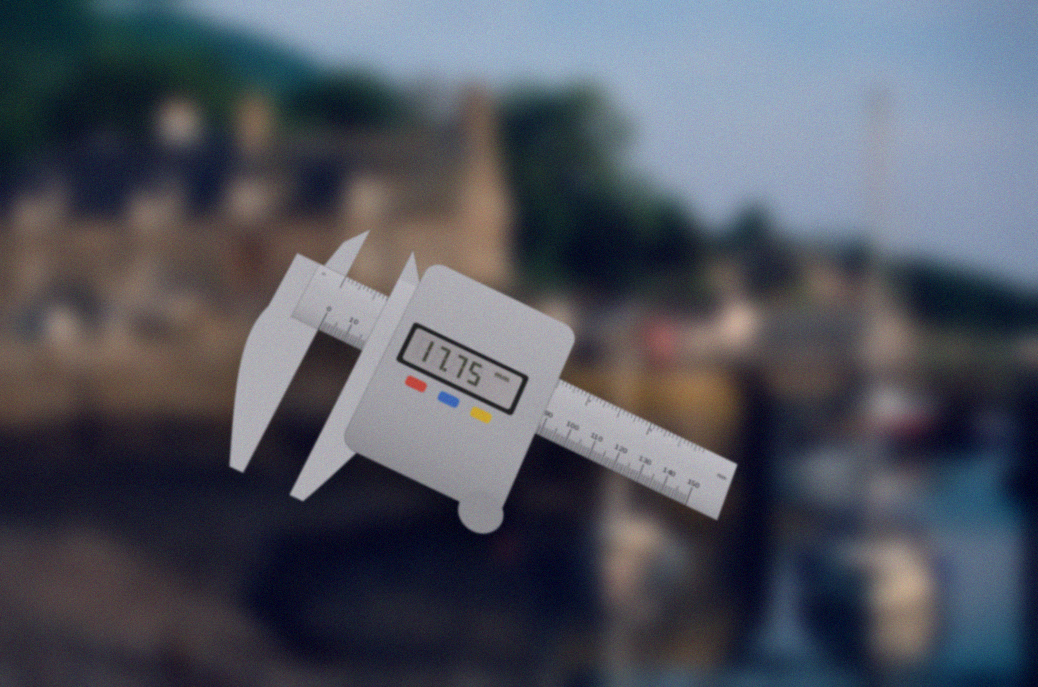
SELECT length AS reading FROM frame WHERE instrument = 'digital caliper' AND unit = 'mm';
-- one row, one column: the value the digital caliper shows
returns 17.75 mm
